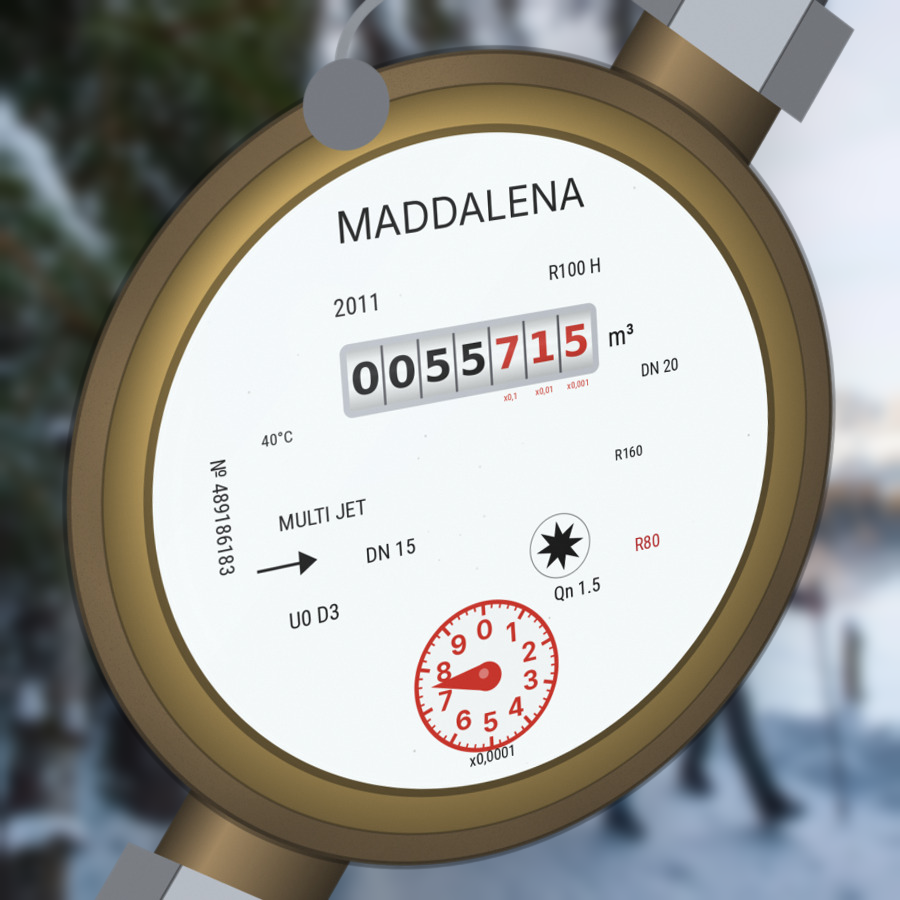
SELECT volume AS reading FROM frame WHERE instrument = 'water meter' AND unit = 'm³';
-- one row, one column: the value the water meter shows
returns 55.7157 m³
